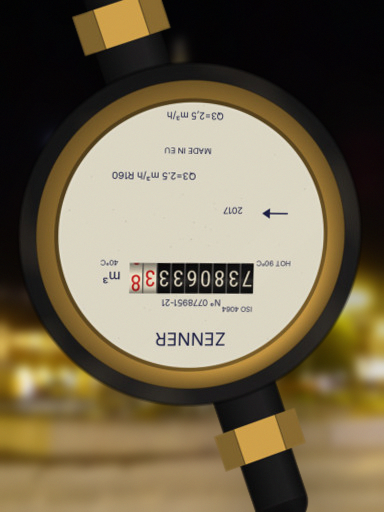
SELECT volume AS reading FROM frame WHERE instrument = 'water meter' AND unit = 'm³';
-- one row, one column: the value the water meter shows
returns 7380633.38 m³
